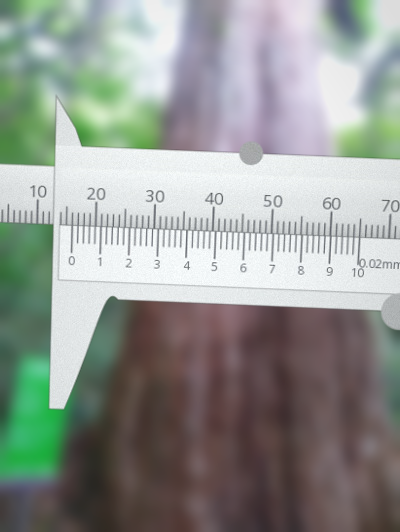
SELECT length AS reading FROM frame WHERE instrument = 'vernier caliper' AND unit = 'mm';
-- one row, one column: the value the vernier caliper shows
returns 16.0 mm
